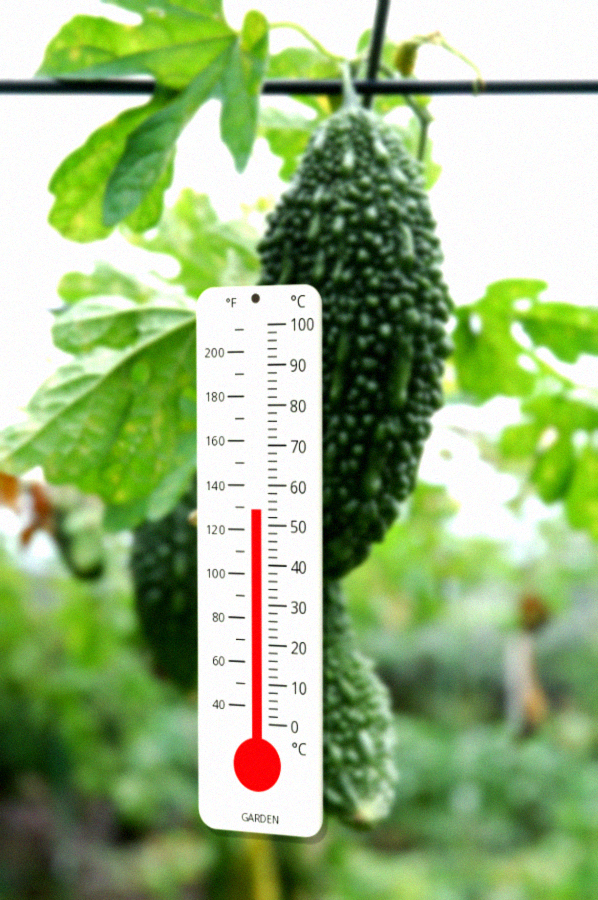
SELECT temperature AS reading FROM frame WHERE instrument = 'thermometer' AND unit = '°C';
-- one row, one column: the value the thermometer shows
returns 54 °C
